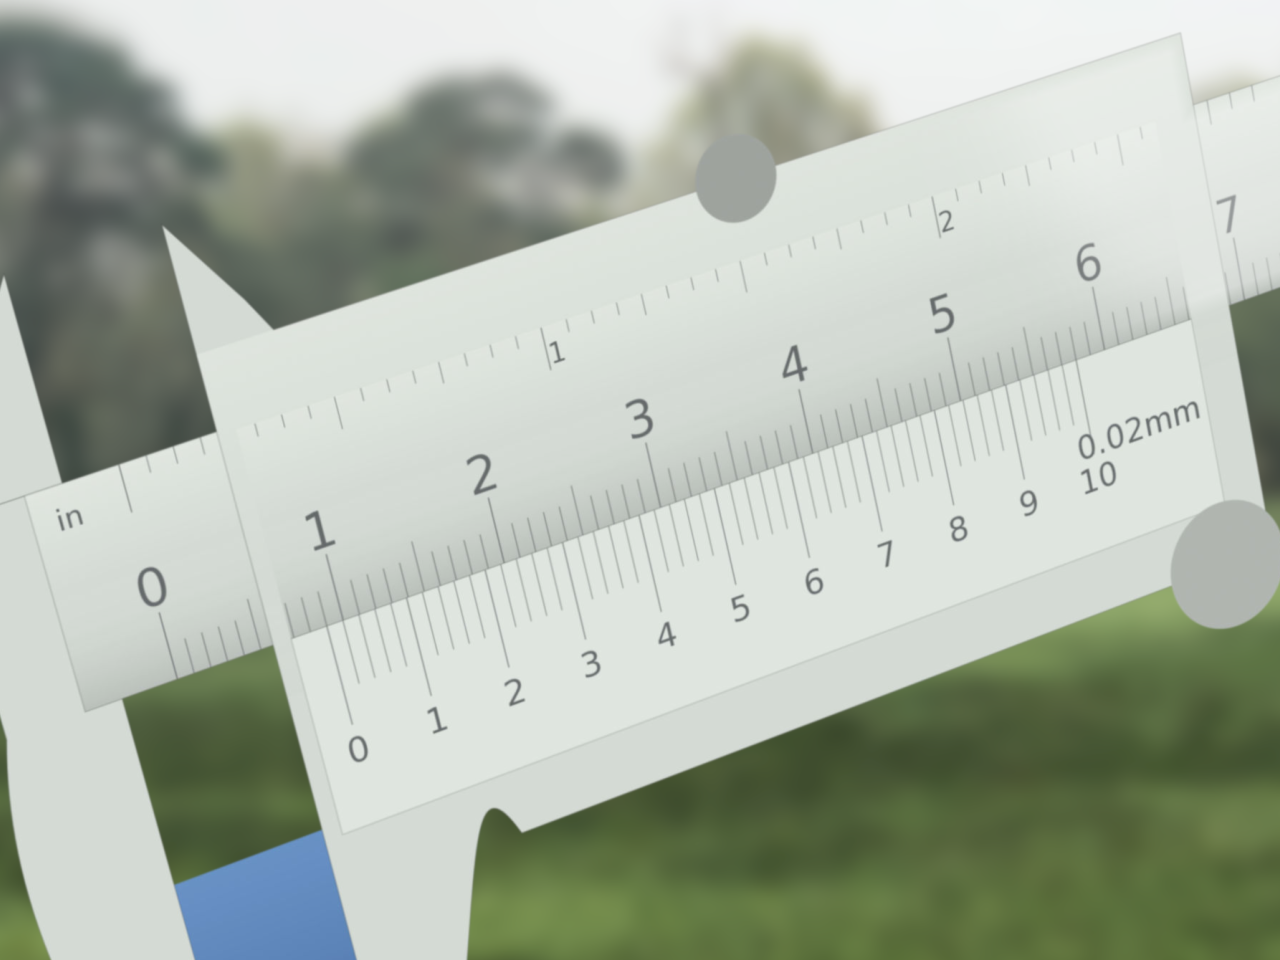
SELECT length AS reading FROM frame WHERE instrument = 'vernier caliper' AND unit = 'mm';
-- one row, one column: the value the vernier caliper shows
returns 9.0 mm
